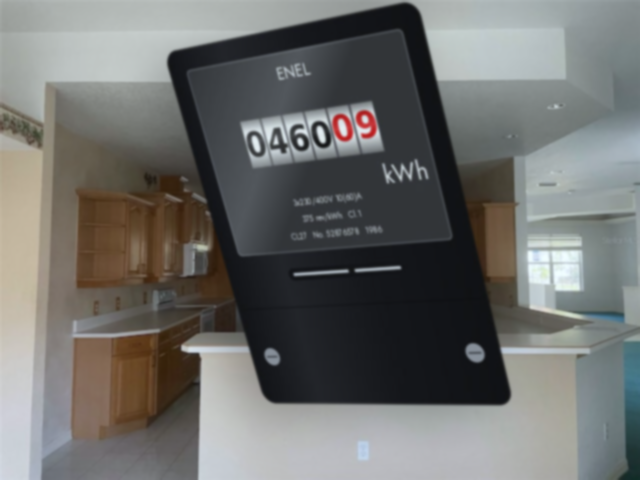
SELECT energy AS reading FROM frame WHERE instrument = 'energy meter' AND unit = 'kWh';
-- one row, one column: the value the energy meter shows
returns 460.09 kWh
